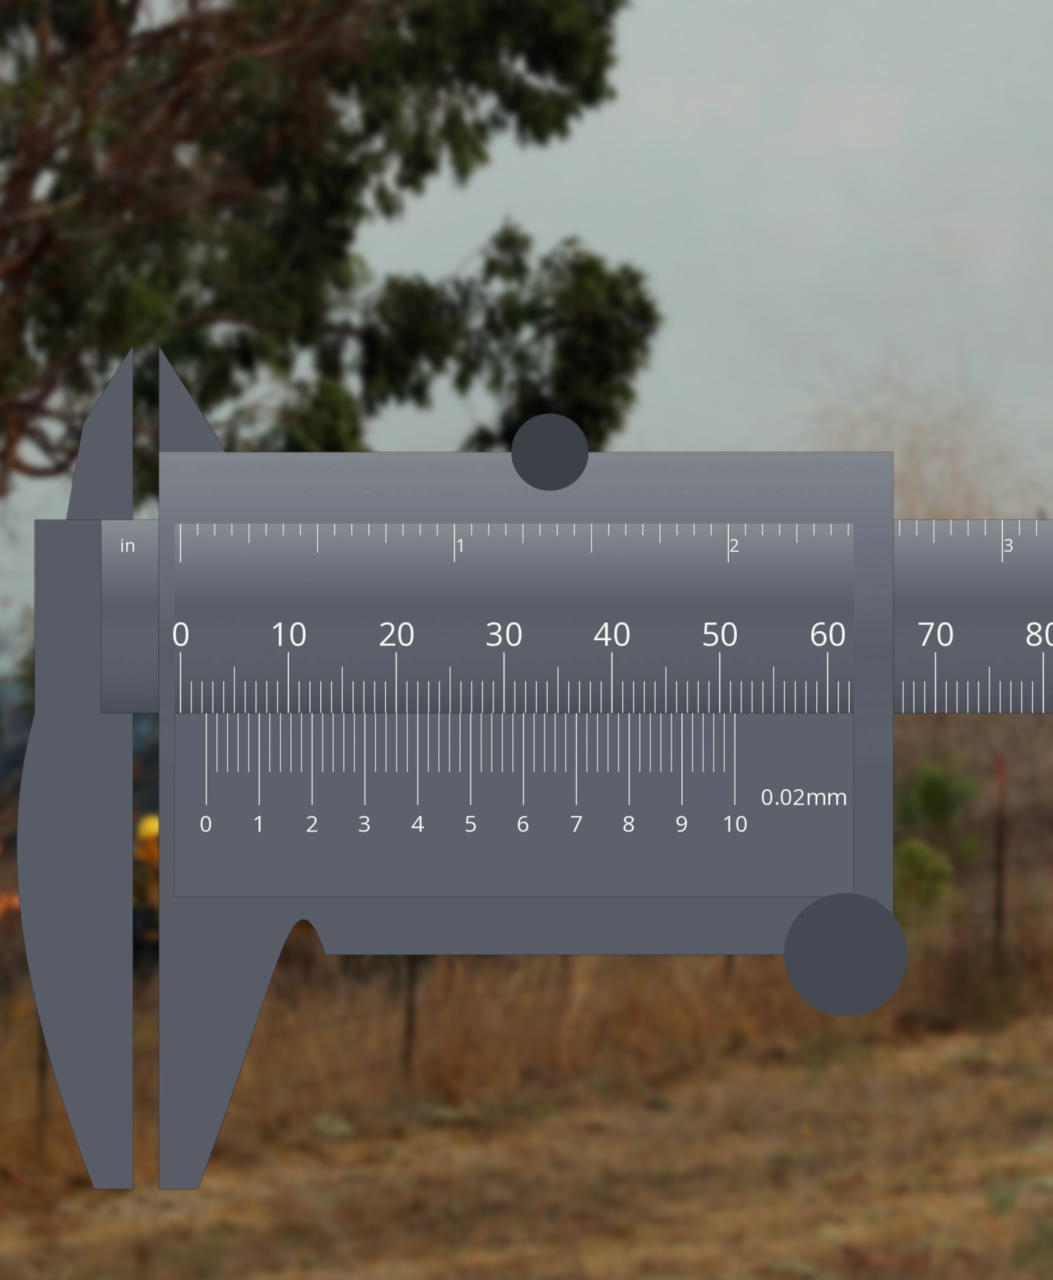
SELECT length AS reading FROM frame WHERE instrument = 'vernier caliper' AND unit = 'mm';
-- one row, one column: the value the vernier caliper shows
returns 2.4 mm
